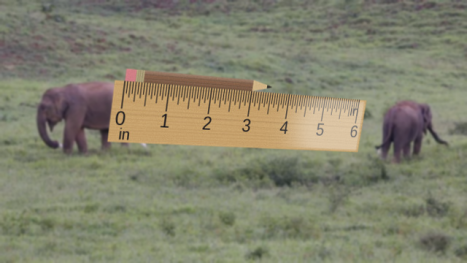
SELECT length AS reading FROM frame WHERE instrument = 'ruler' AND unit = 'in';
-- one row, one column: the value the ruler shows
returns 3.5 in
